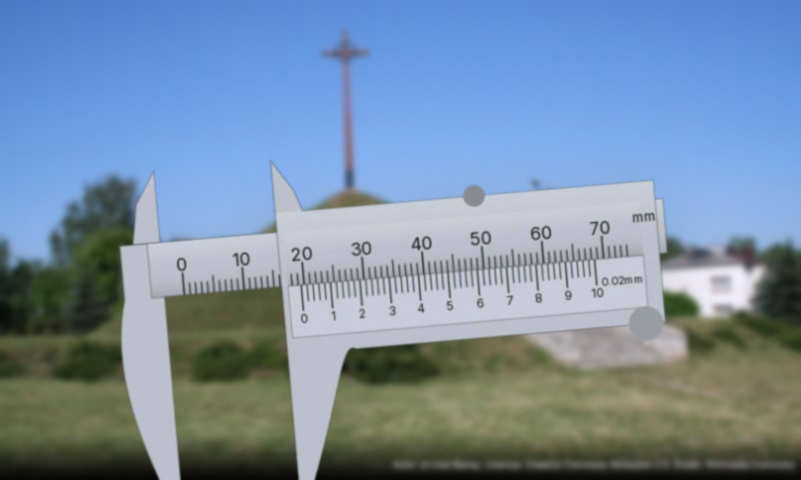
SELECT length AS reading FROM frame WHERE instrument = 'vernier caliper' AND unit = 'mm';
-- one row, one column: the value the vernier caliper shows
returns 19.5 mm
